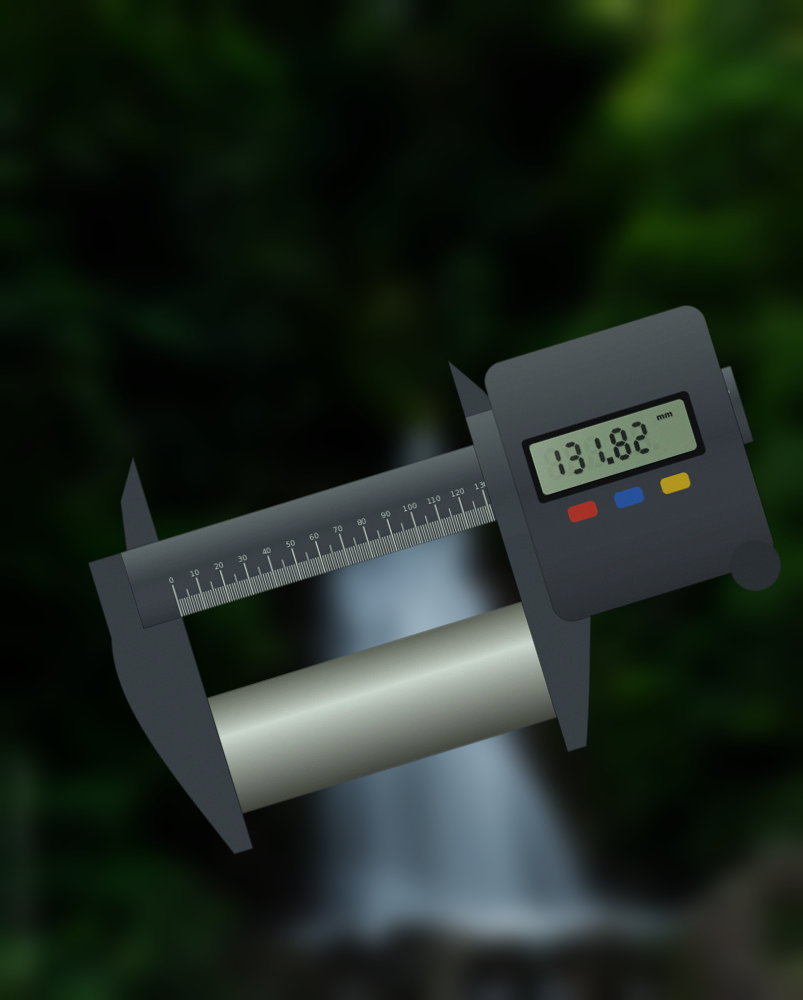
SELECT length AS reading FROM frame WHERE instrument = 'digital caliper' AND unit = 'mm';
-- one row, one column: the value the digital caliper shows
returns 131.82 mm
